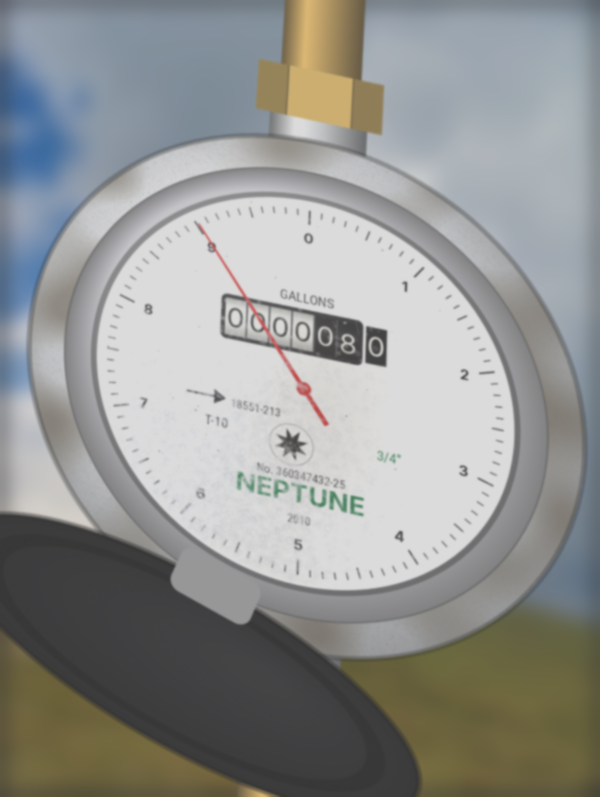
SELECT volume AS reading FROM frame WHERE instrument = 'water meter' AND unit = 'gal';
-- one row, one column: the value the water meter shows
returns 79.0 gal
